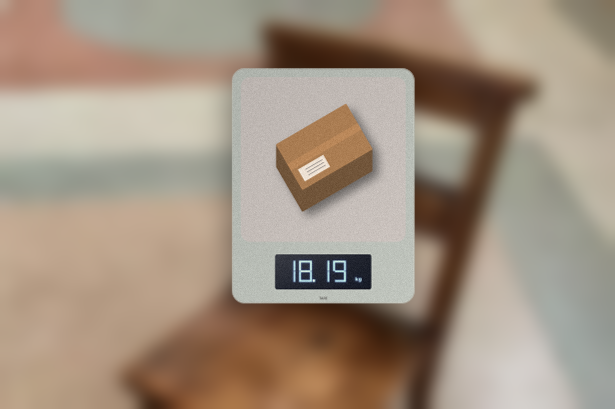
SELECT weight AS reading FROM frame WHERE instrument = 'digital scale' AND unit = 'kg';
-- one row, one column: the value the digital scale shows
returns 18.19 kg
